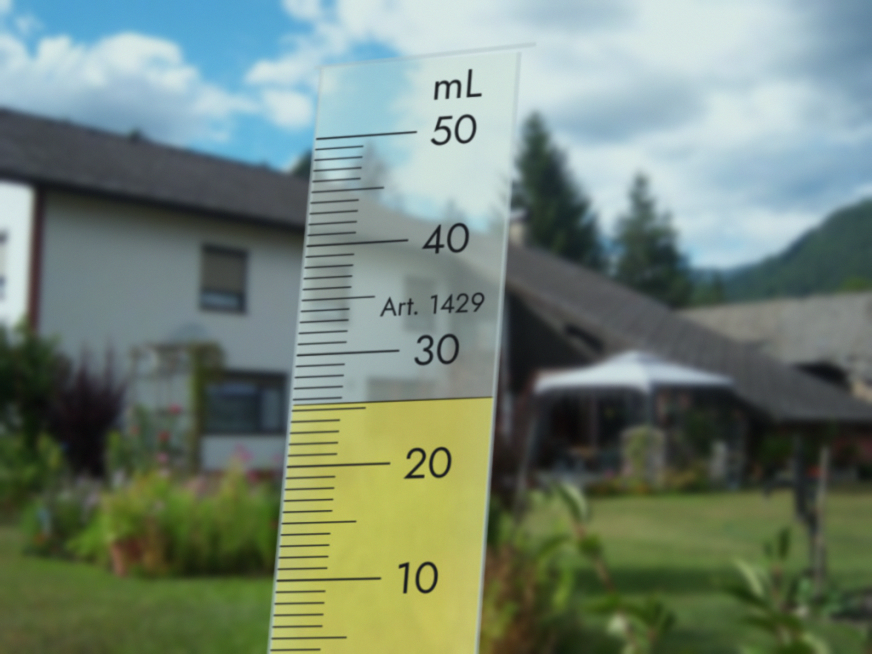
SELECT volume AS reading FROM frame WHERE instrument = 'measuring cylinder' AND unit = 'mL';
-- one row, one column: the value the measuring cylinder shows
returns 25.5 mL
